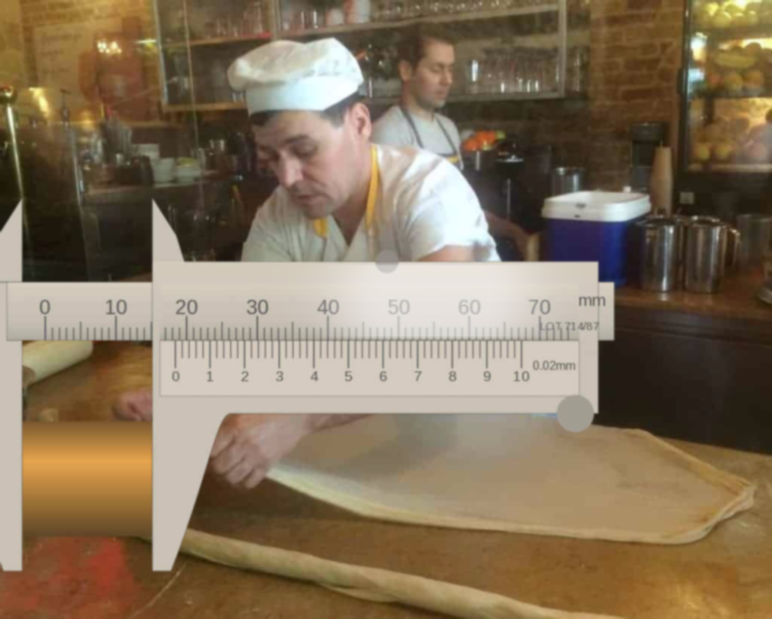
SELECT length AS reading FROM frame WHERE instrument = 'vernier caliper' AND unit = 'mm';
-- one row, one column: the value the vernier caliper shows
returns 18.4 mm
